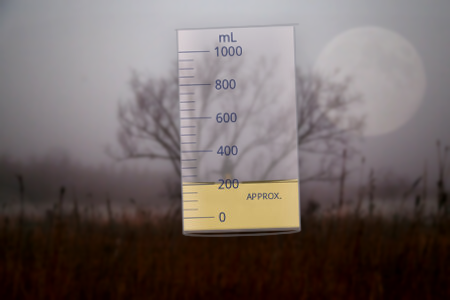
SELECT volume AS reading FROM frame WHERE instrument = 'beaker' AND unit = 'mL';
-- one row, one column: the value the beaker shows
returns 200 mL
